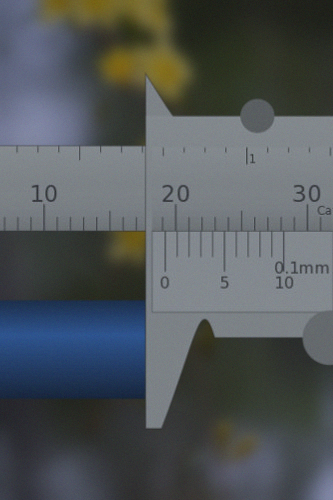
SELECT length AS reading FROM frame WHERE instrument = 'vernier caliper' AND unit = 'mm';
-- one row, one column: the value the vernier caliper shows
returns 19.2 mm
